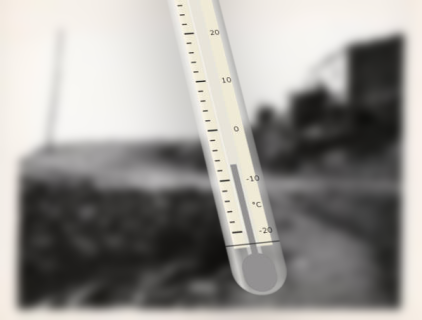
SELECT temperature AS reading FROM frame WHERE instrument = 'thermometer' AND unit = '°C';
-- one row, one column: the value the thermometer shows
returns -7 °C
